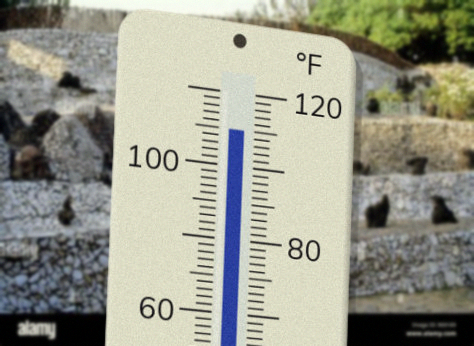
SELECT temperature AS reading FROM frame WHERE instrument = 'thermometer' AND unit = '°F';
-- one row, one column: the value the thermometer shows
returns 110 °F
